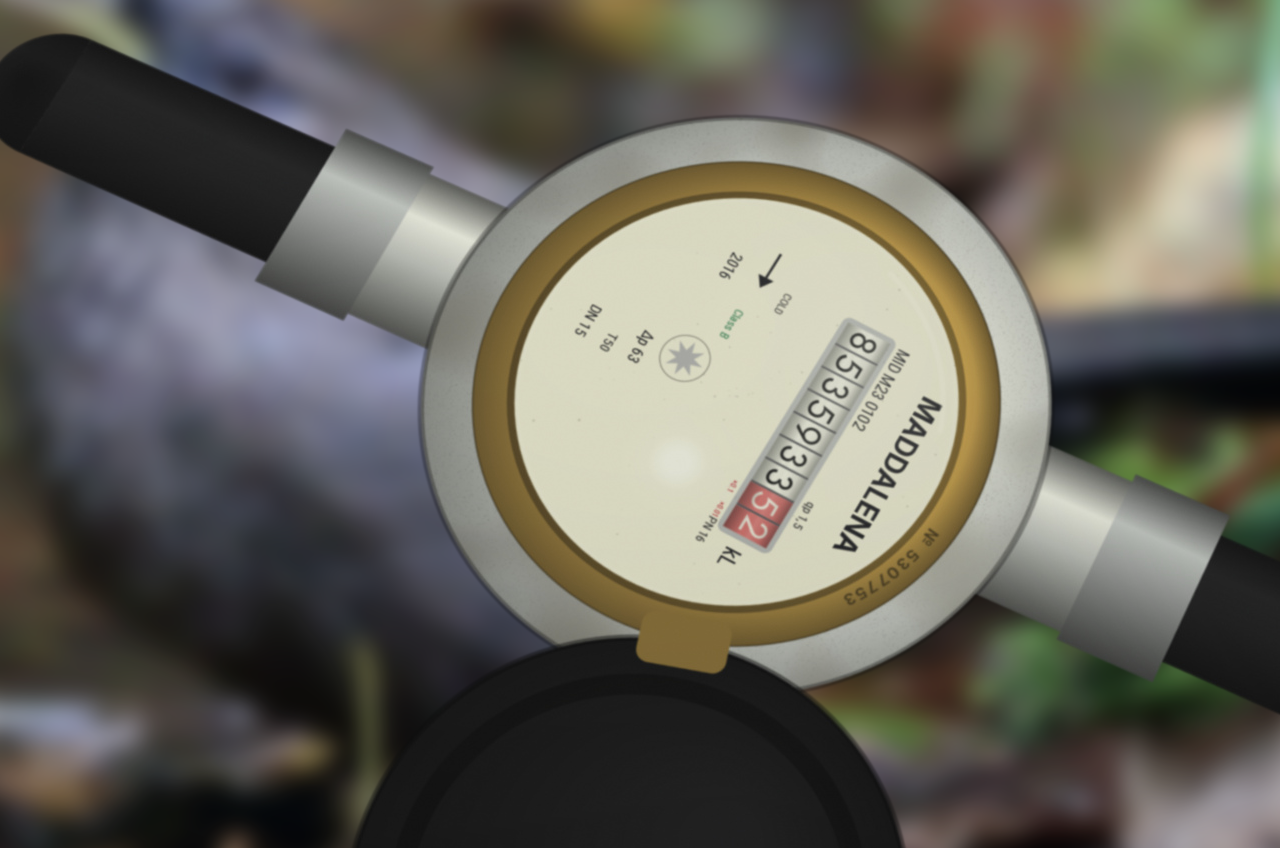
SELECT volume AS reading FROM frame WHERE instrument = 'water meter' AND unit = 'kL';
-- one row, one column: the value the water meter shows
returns 8535933.52 kL
